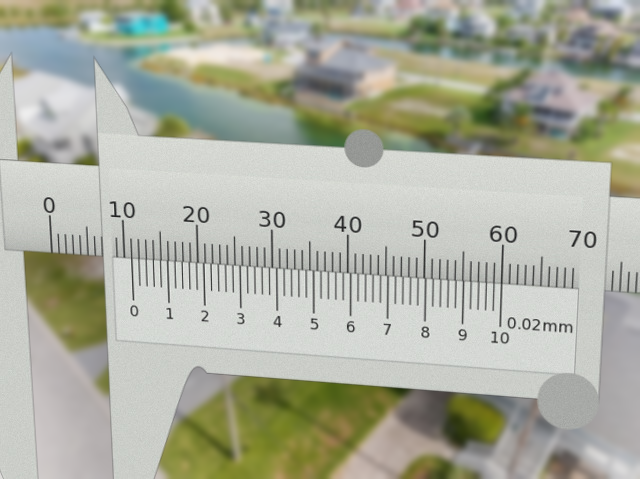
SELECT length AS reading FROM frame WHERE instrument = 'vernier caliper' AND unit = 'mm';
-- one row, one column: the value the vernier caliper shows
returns 11.0 mm
